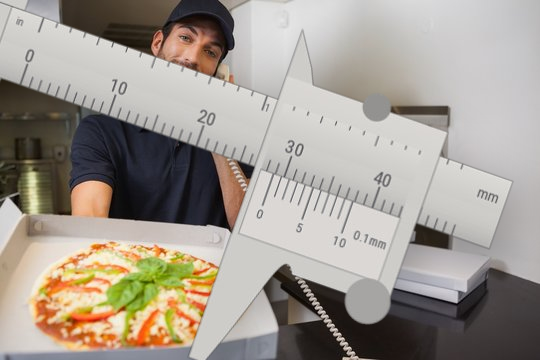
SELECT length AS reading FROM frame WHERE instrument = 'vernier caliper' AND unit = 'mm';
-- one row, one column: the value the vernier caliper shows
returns 28.8 mm
